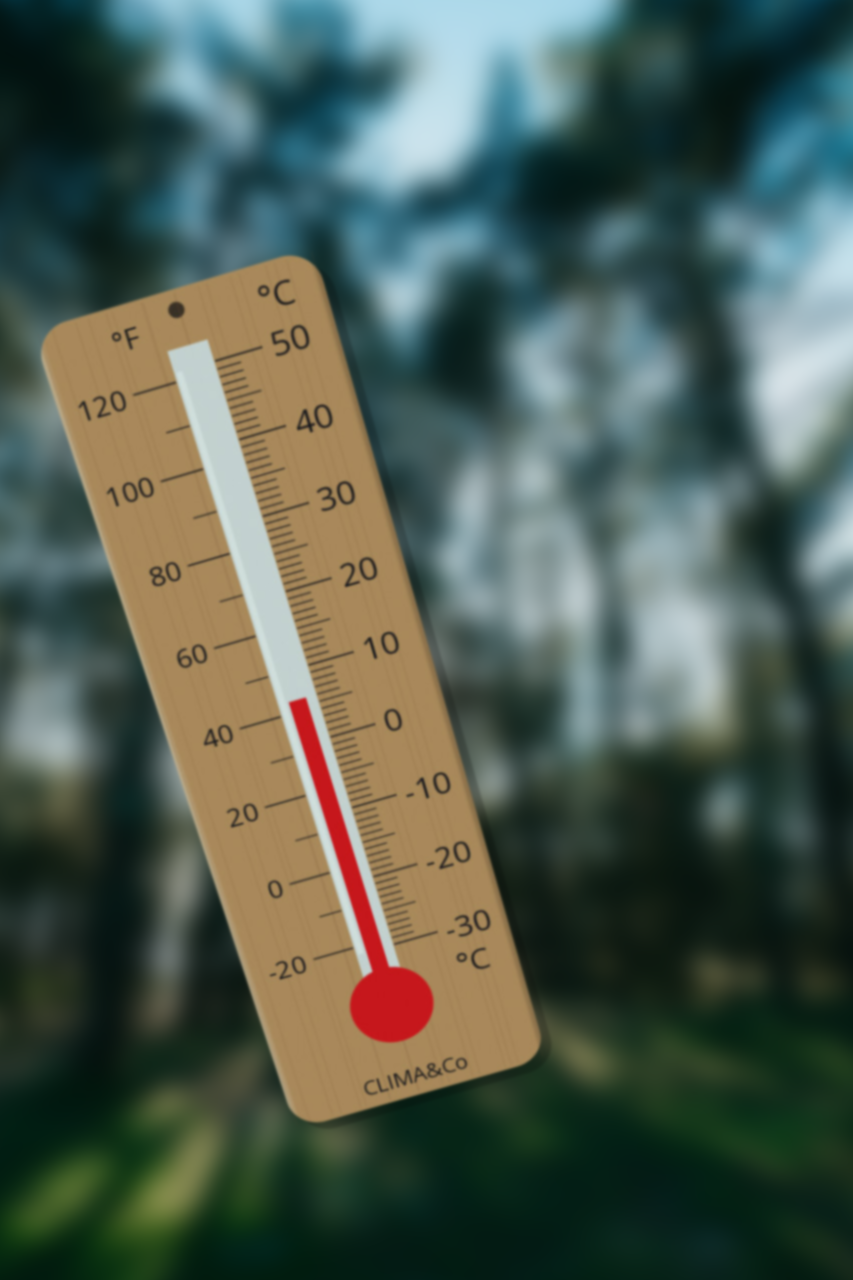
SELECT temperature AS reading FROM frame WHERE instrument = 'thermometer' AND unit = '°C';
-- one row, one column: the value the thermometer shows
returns 6 °C
